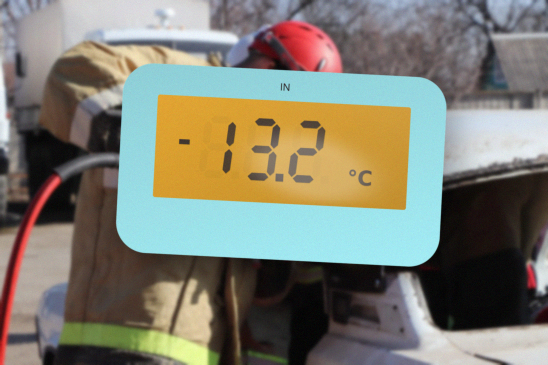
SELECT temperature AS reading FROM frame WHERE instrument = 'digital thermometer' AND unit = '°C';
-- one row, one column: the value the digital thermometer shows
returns -13.2 °C
